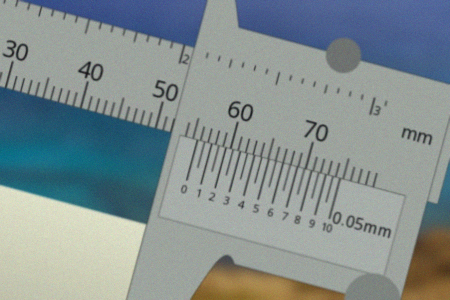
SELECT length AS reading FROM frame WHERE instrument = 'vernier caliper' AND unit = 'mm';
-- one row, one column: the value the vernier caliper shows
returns 55.6 mm
